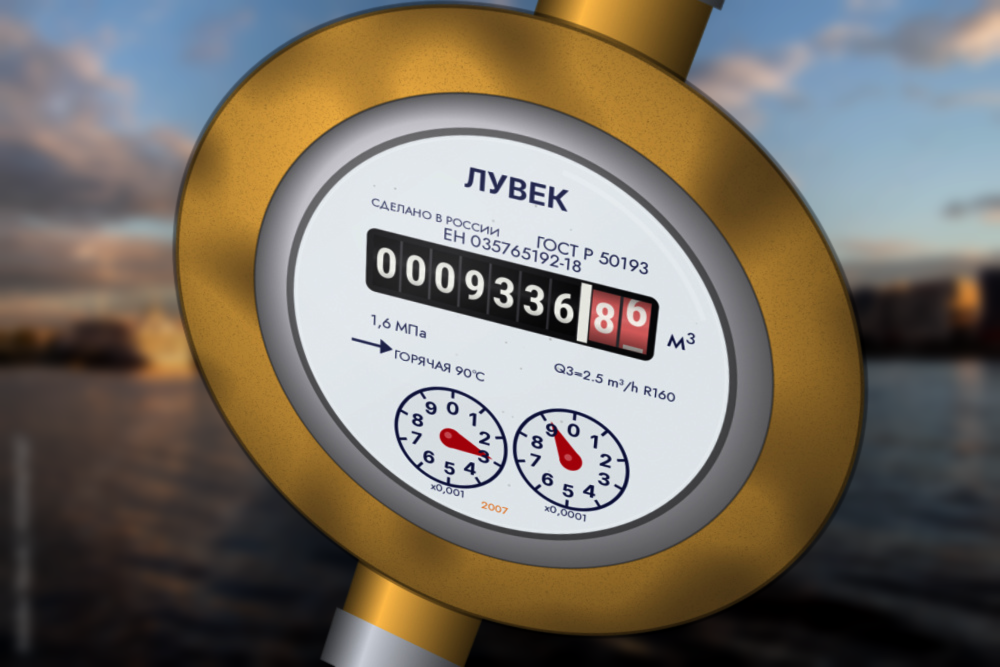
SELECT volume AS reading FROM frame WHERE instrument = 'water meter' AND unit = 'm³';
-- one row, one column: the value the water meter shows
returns 9336.8629 m³
